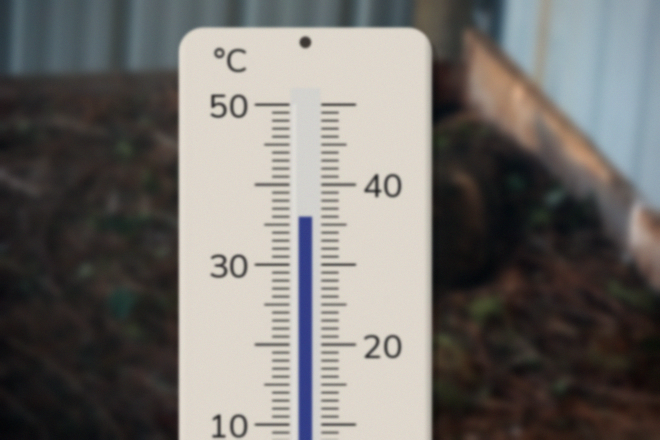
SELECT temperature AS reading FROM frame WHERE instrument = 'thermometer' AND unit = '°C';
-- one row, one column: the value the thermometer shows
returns 36 °C
